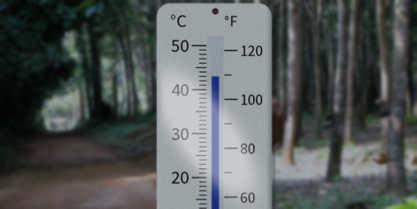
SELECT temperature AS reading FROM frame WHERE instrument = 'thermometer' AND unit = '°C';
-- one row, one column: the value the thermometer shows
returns 43 °C
